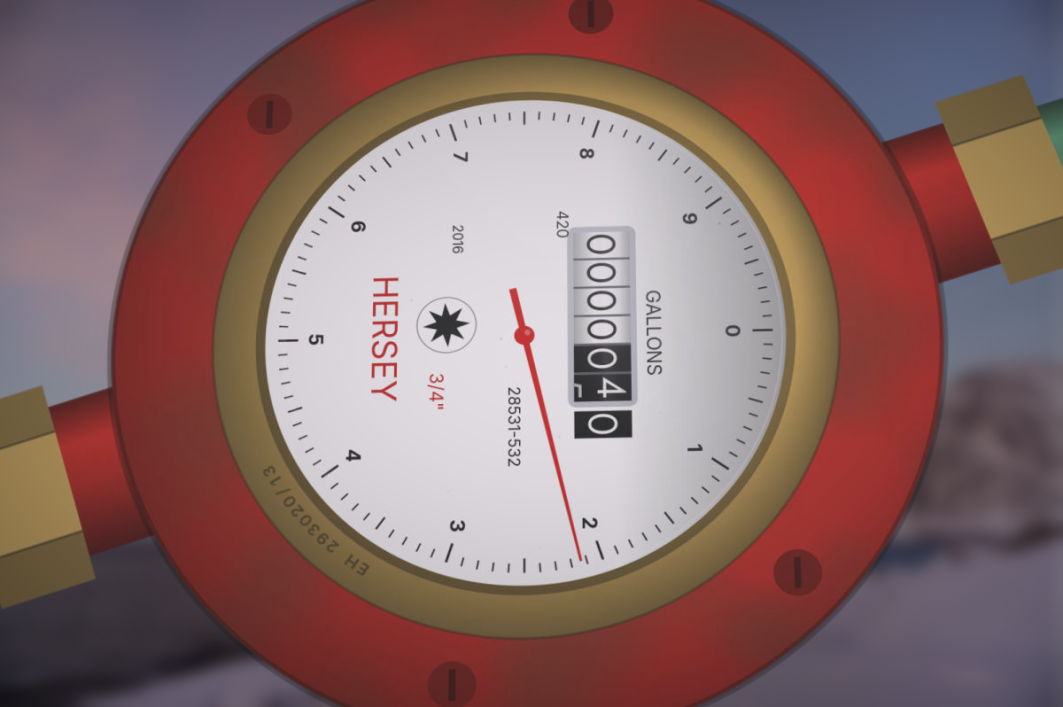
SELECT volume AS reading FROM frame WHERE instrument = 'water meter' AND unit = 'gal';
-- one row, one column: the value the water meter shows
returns 42.1 gal
